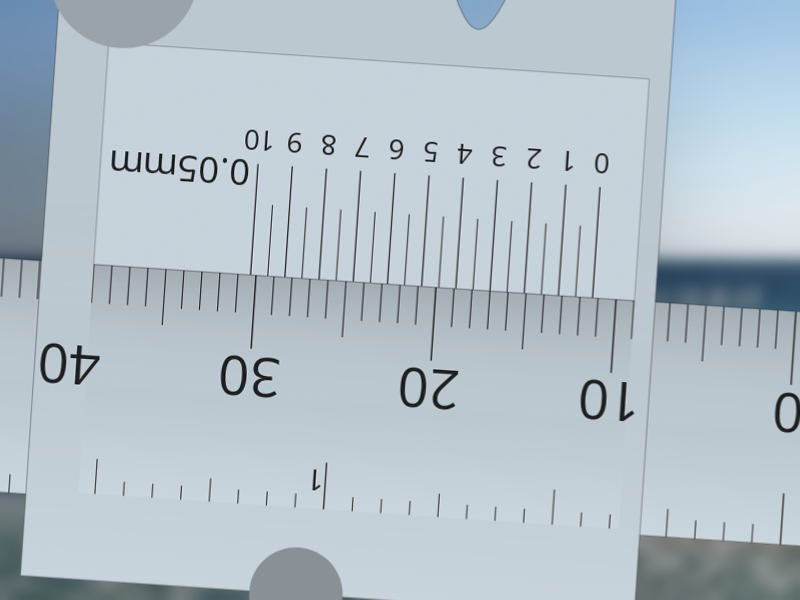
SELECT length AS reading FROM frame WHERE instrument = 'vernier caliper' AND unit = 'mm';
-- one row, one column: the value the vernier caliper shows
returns 11.3 mm
